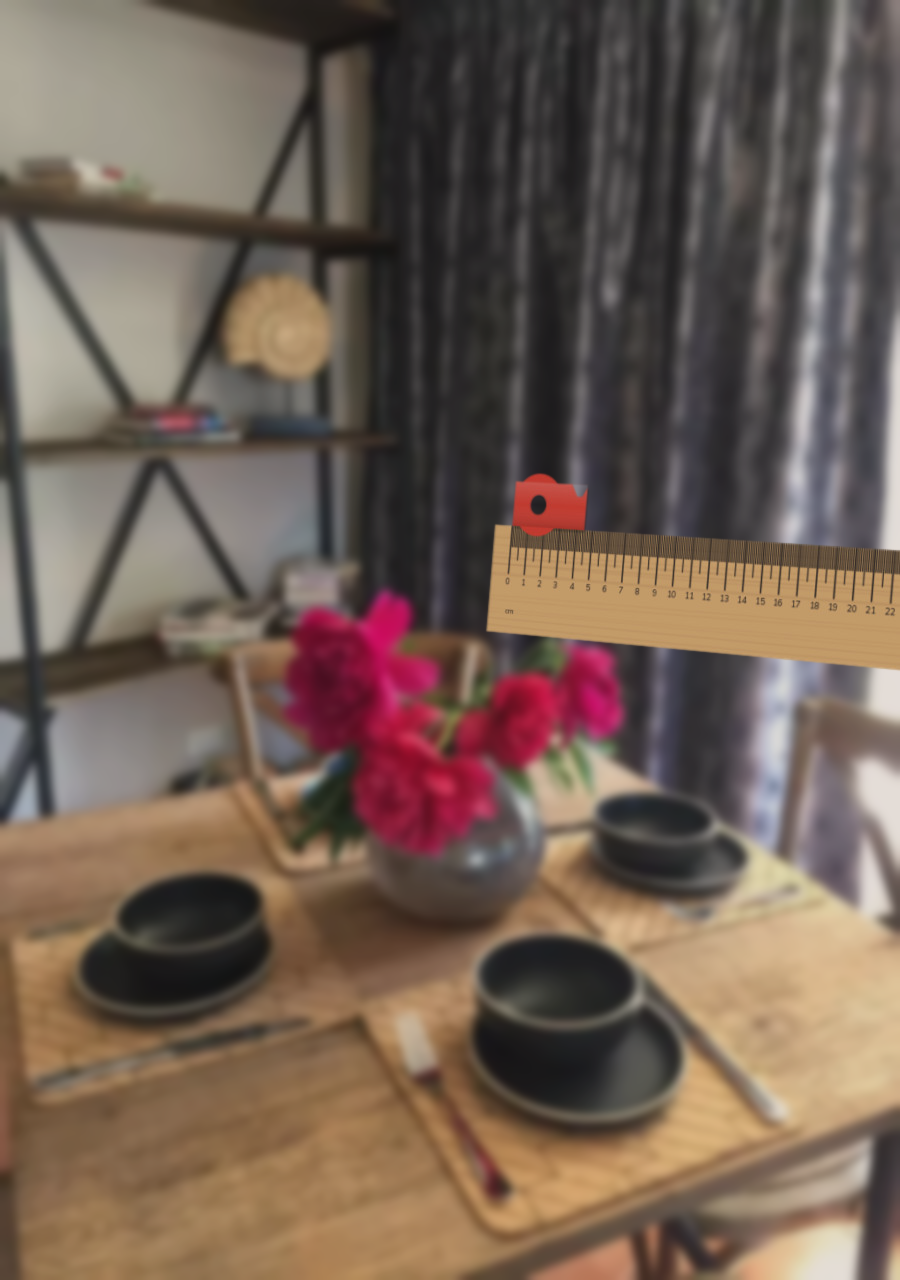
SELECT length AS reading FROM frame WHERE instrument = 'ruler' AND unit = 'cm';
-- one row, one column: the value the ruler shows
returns 4.5 cm
